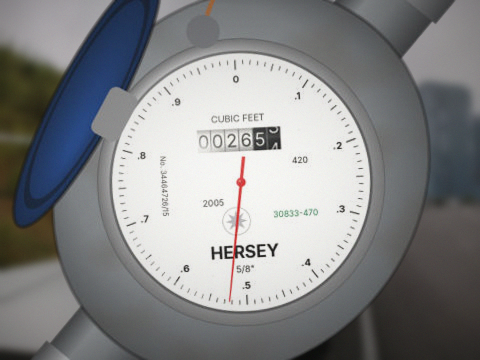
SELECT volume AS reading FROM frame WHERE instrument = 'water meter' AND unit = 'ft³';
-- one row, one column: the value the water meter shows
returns 2653.52 ft³
